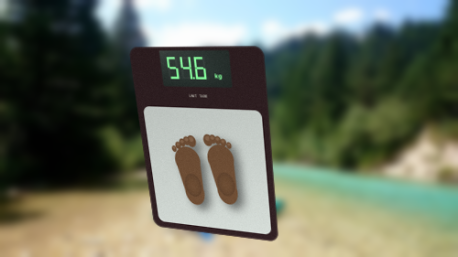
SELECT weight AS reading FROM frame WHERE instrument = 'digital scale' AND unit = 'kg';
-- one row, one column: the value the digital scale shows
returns 54.6 kg
